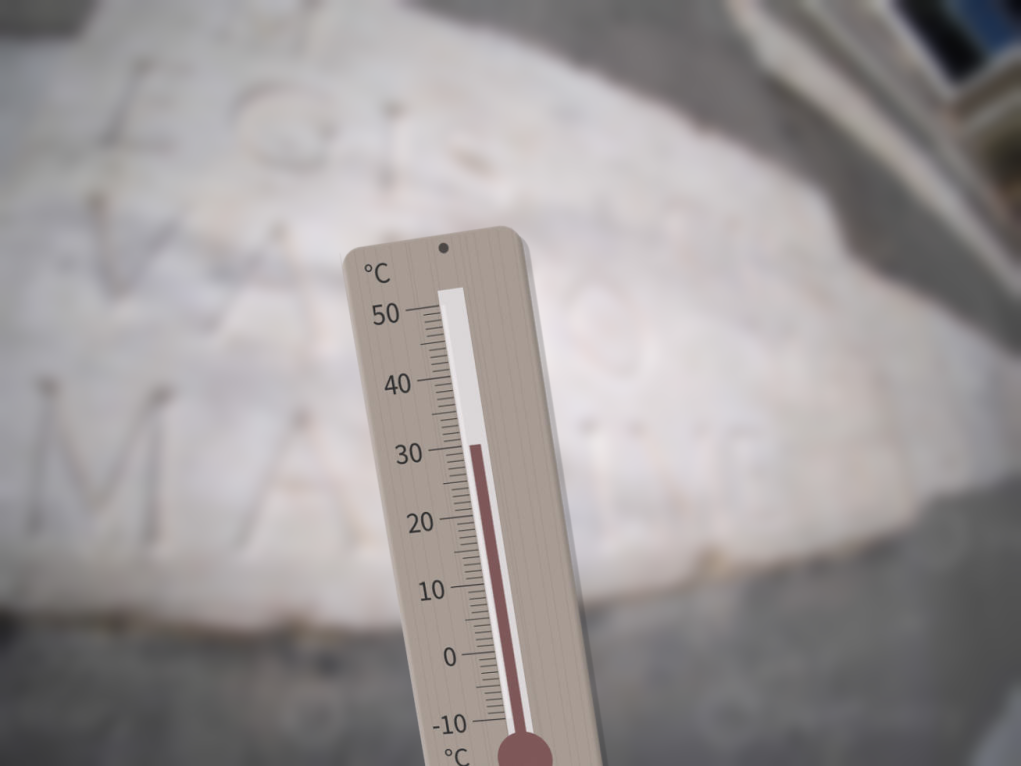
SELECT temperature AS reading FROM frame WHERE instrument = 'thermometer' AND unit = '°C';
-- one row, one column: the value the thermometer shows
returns 30 °C
